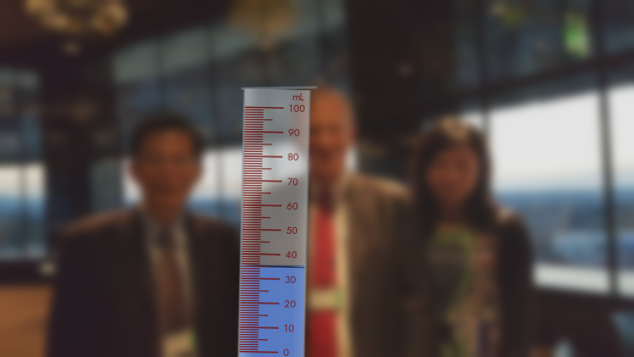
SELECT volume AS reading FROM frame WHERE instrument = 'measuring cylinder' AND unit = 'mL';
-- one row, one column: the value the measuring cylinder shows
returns 35 mL
